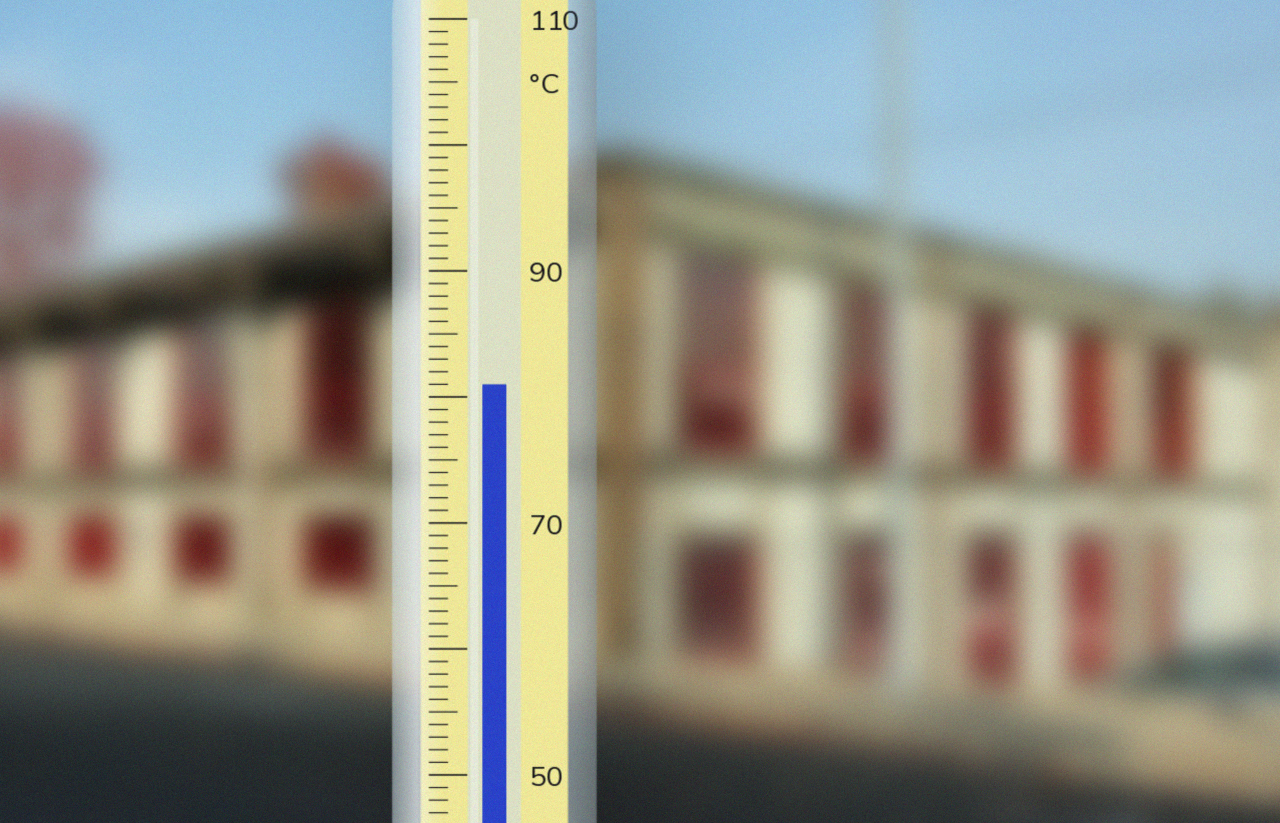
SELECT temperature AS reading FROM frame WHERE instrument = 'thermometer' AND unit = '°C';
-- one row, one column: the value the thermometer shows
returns 81 °C
